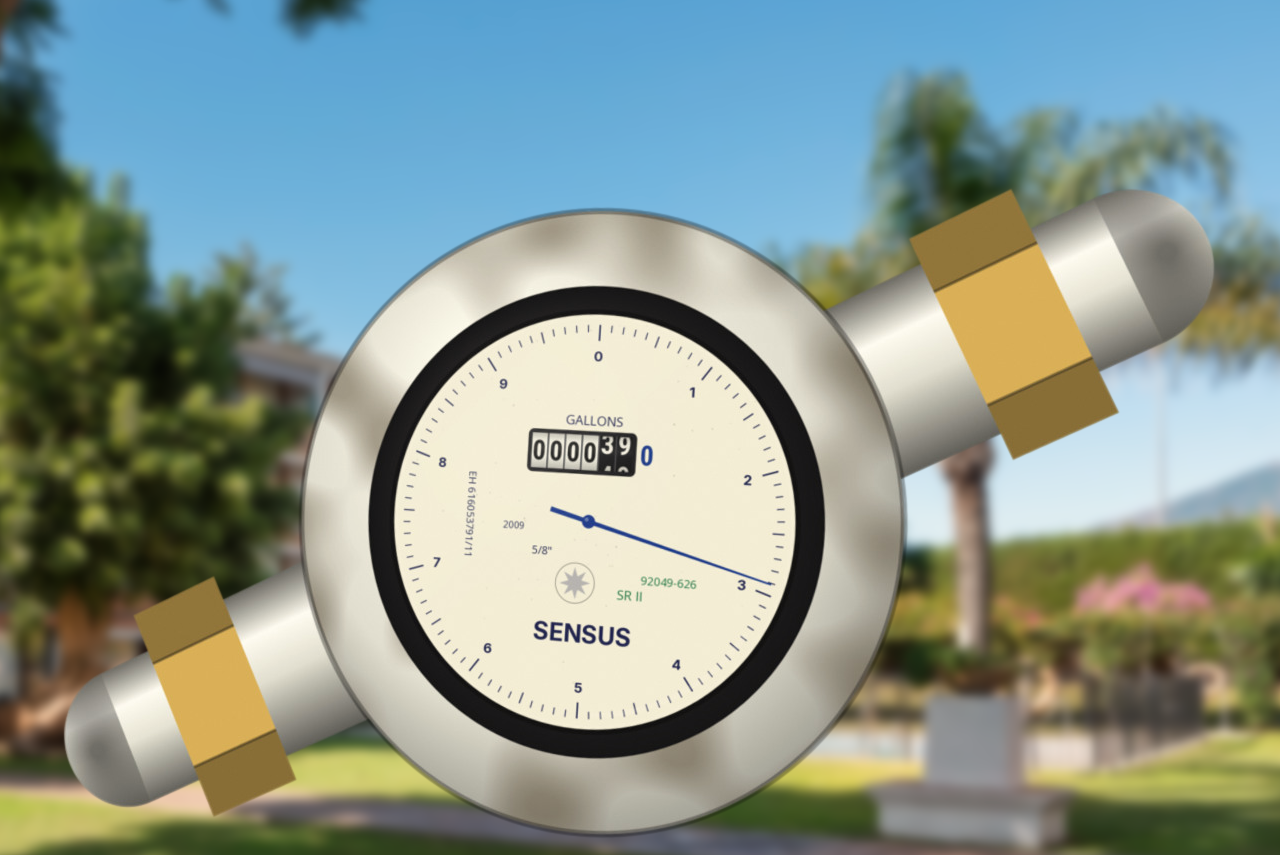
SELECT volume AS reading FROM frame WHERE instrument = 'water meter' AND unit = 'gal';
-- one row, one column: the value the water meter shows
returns 392.9 gal
